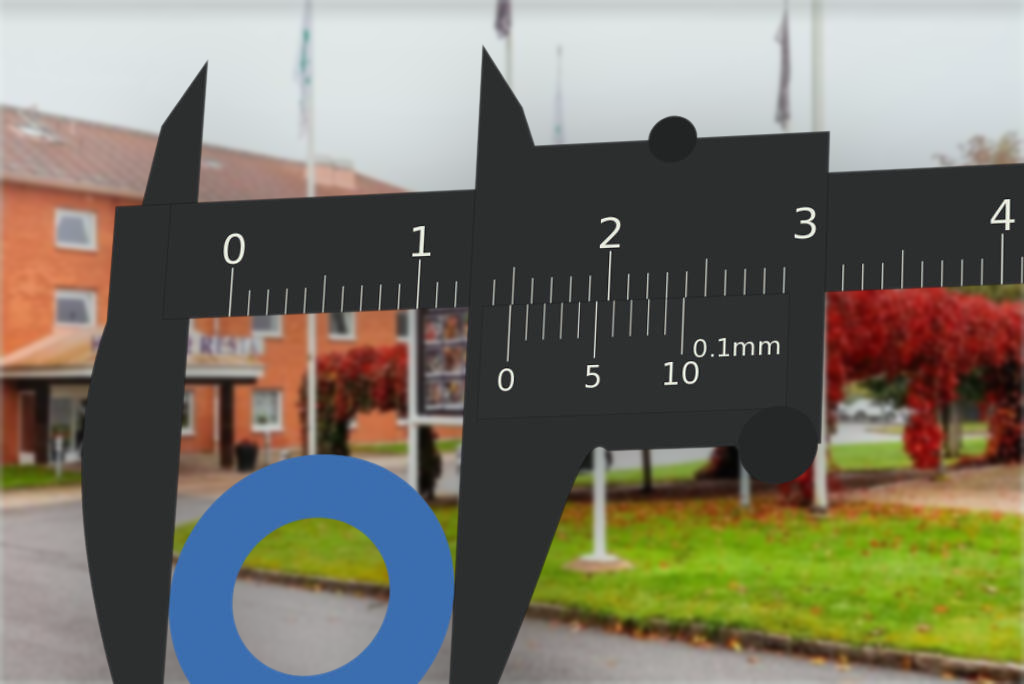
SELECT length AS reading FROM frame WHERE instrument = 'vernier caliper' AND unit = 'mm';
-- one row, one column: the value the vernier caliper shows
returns 14.9 mm
